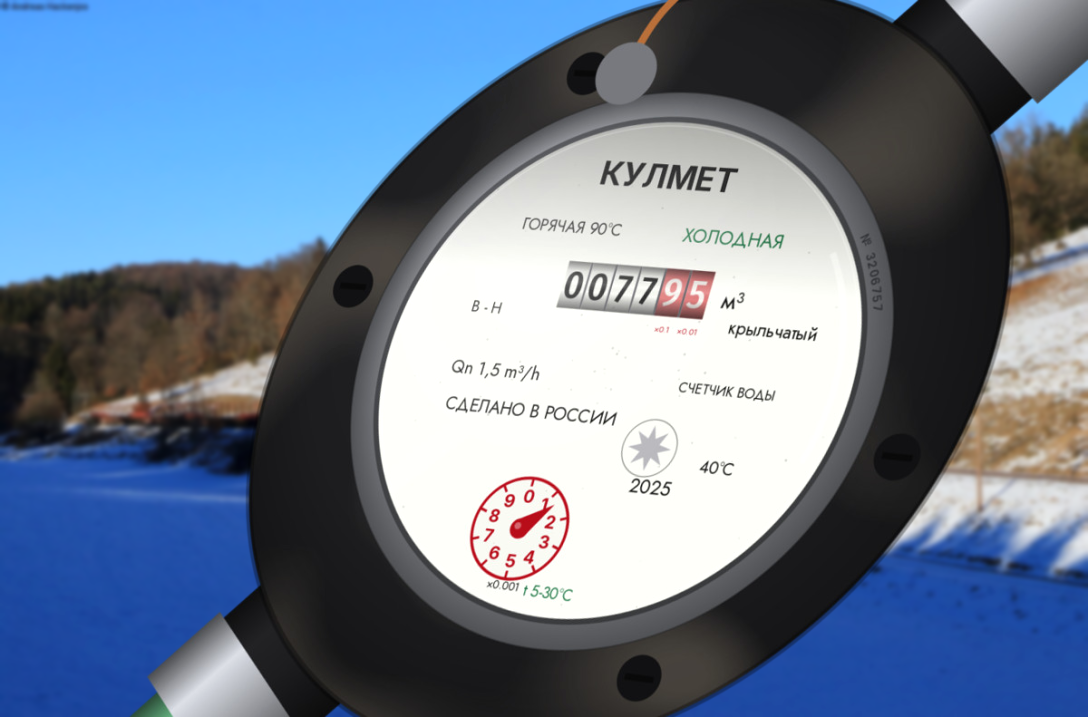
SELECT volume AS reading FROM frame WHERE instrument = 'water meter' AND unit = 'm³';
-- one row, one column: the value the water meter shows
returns 77.951 m³
